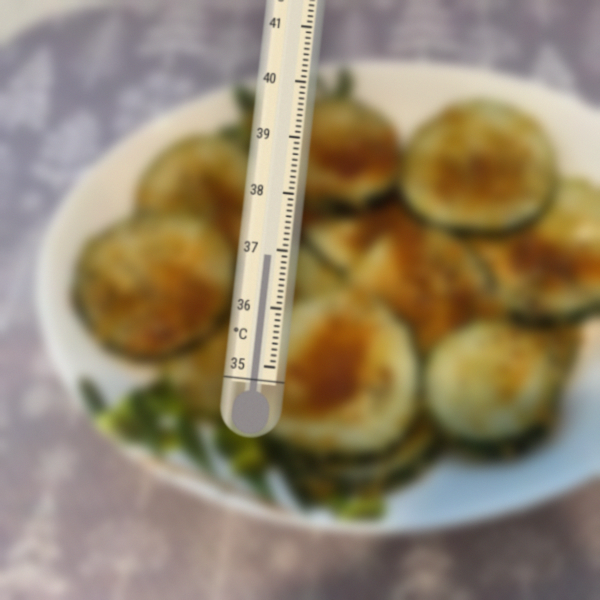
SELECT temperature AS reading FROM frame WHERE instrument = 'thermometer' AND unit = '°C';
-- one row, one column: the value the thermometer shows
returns 36.9 °C
